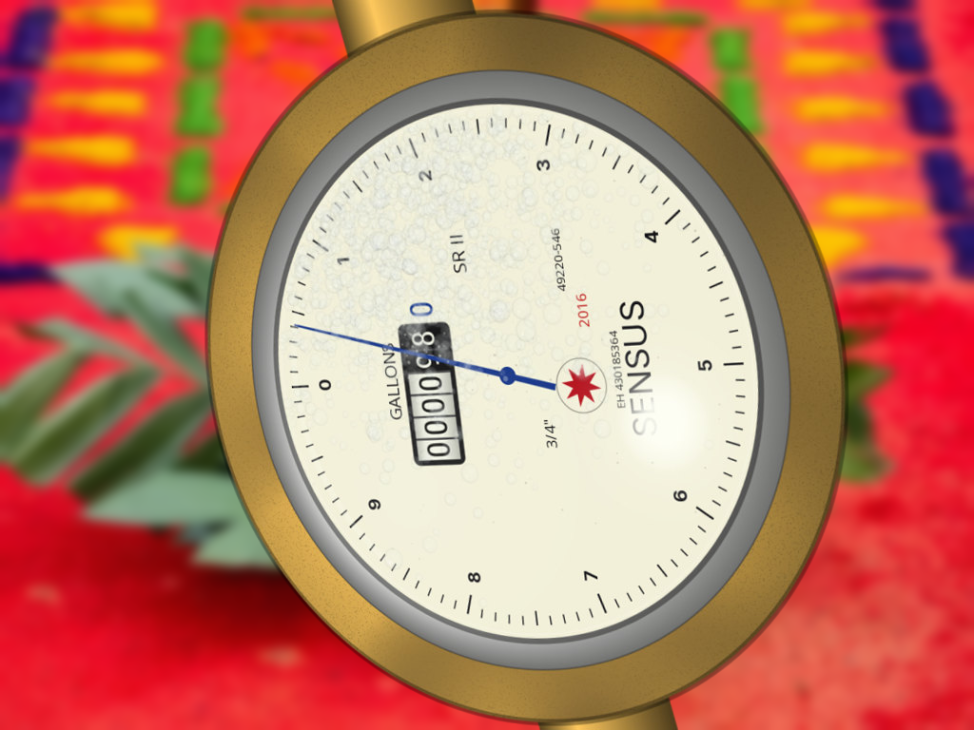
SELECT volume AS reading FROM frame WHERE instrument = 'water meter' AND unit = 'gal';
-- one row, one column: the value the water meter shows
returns 980.4 gal
